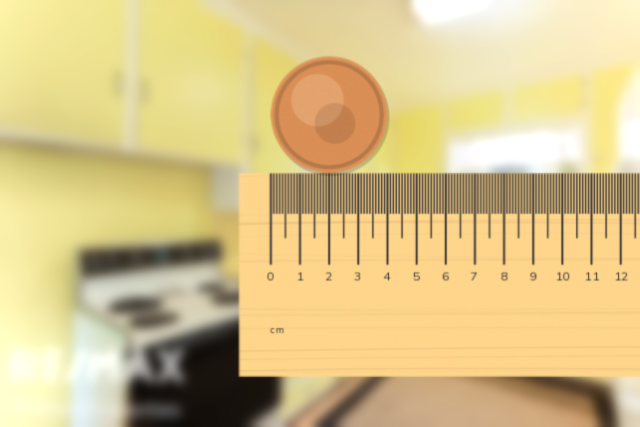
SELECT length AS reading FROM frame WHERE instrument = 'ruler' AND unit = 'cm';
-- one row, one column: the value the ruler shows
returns 4 cm
